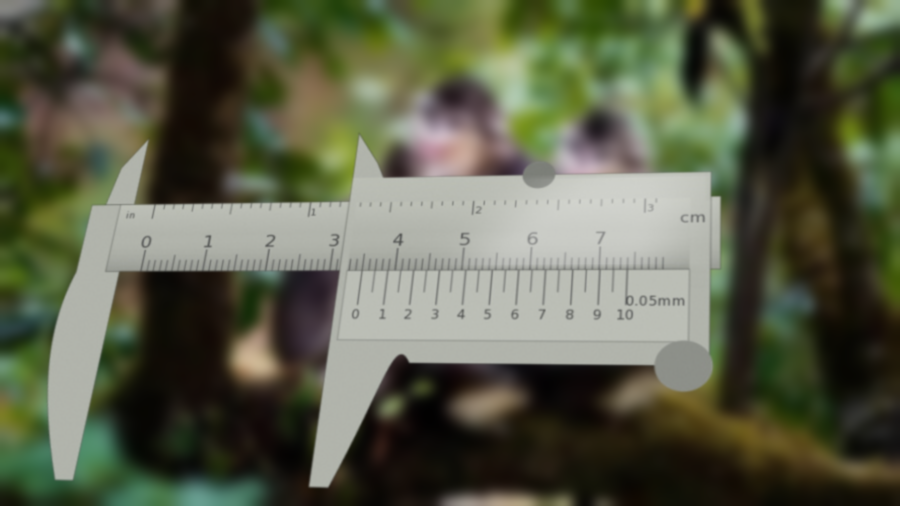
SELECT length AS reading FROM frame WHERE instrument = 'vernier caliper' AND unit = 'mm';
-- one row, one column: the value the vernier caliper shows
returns 35.0 mm
